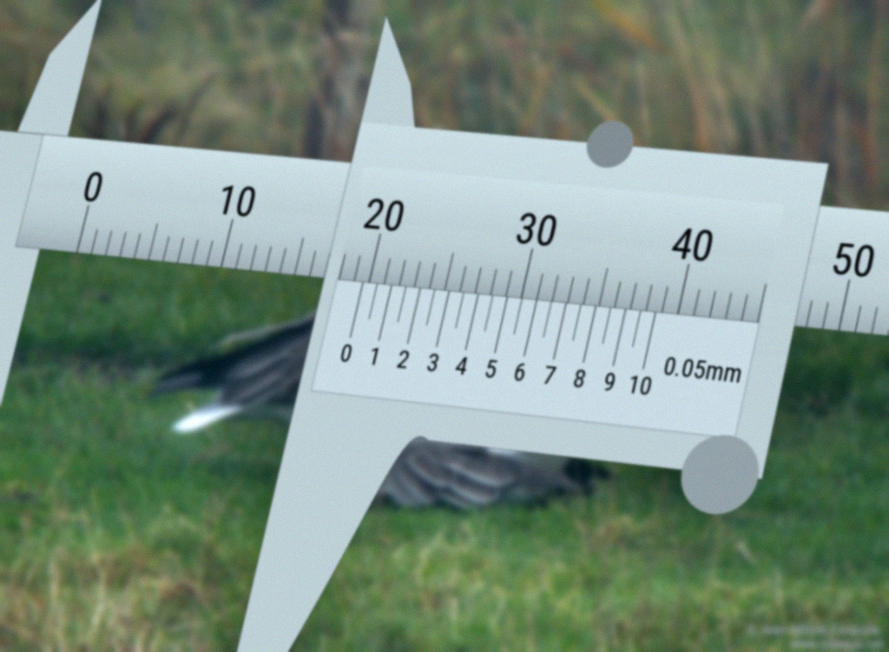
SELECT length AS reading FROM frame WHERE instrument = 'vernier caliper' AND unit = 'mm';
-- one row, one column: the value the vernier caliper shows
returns 19.6 mm
